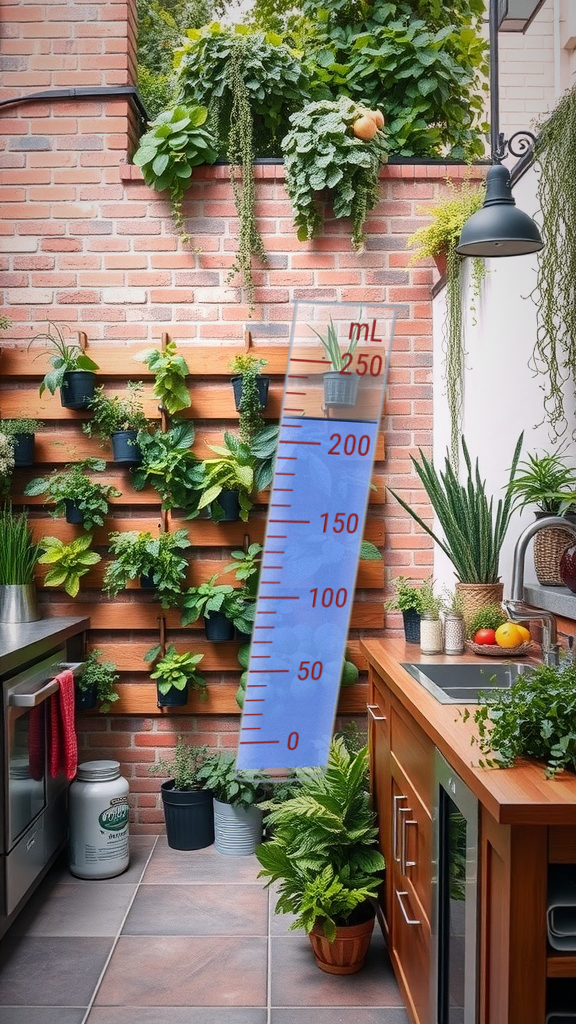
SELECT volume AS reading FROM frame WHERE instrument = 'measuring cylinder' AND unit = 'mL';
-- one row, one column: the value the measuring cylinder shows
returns 215 mL
